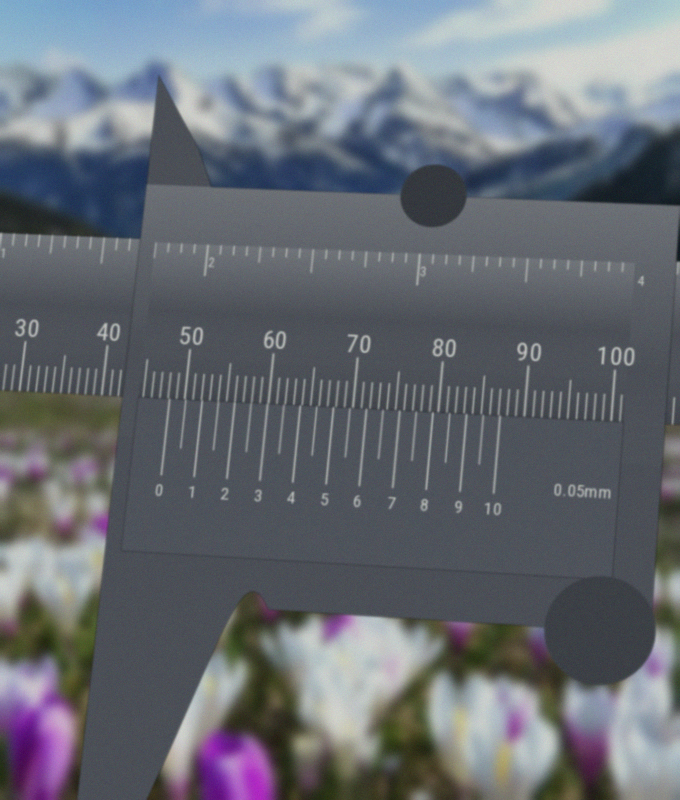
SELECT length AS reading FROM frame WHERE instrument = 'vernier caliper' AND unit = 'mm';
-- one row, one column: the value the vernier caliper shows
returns 48.2 mm
